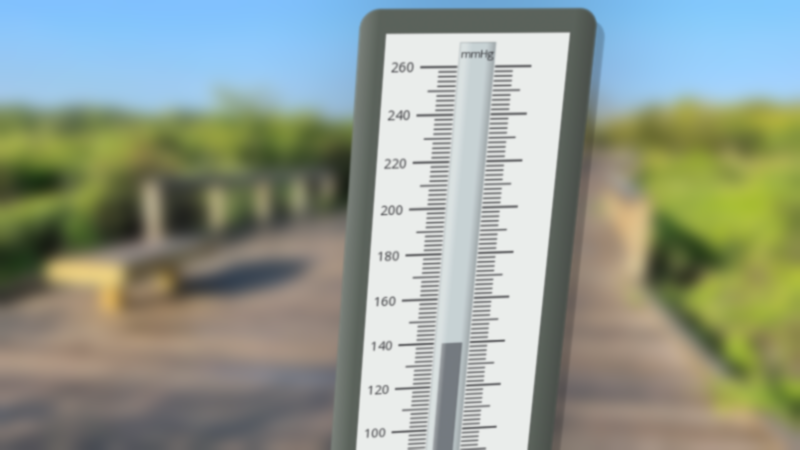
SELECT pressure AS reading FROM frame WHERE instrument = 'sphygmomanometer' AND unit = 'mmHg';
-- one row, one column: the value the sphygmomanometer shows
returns 140 mmHg
